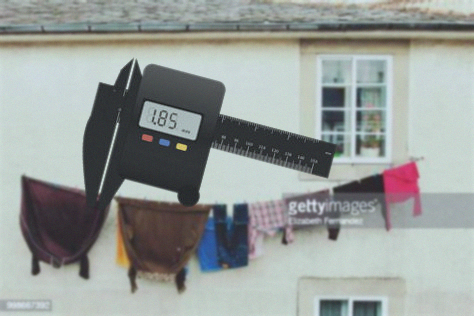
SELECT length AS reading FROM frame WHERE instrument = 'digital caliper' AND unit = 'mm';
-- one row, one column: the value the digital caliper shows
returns 1.85 mm
